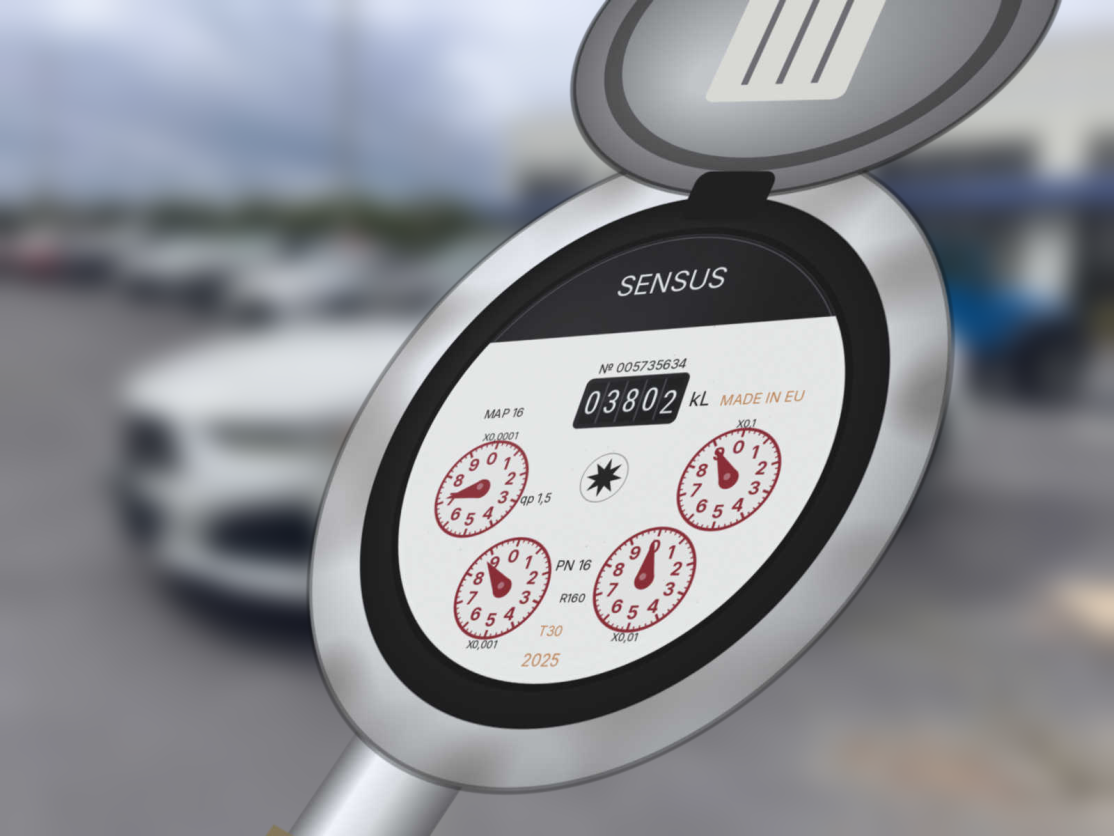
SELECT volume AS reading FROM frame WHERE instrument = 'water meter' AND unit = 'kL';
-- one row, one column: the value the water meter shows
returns 3801.8987 kL
